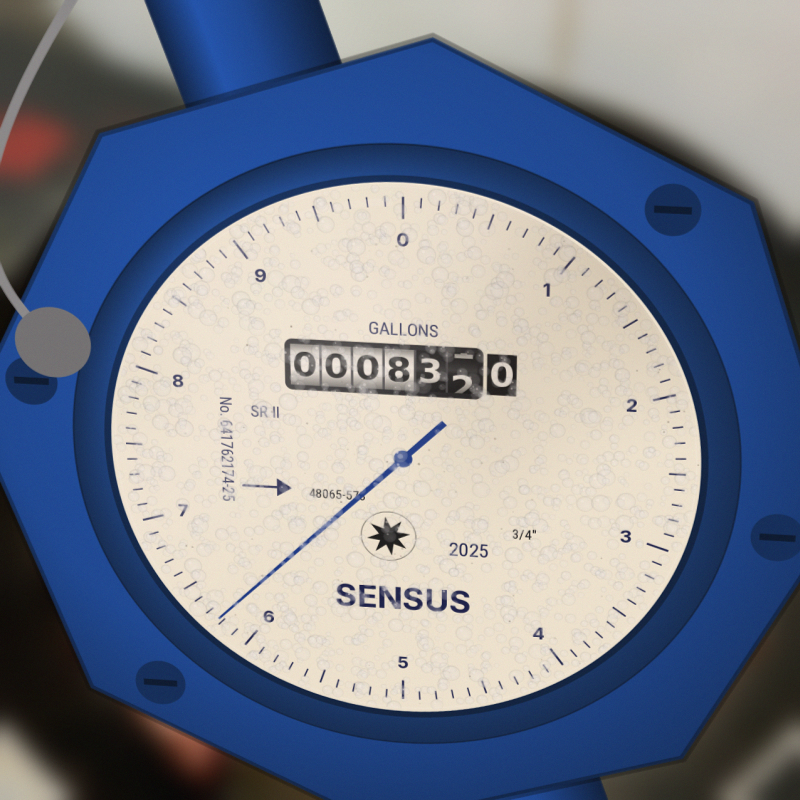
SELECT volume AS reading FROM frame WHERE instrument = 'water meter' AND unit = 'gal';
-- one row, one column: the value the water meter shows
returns 8316.2 gal
